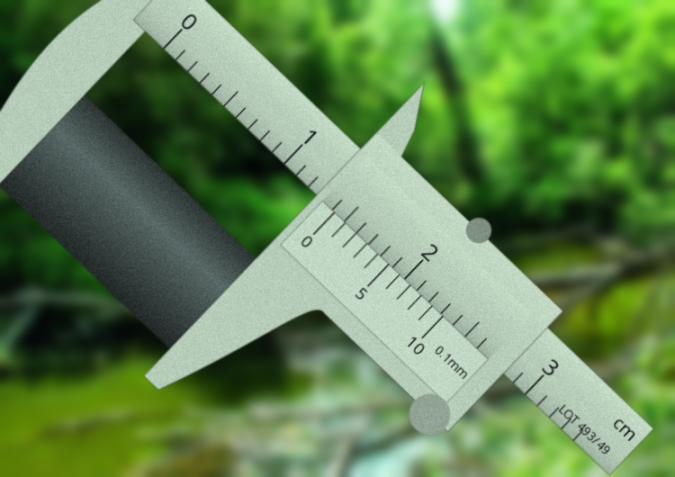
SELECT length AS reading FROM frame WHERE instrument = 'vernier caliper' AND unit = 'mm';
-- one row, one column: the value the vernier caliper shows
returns 14.2 mm
